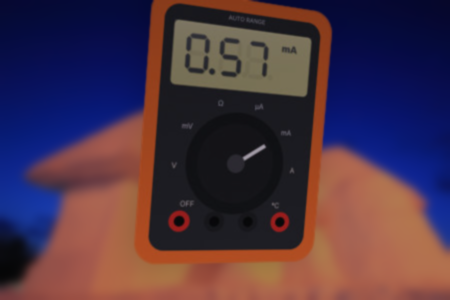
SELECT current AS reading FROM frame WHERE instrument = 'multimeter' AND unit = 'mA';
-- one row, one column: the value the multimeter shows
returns 0.57 mA
